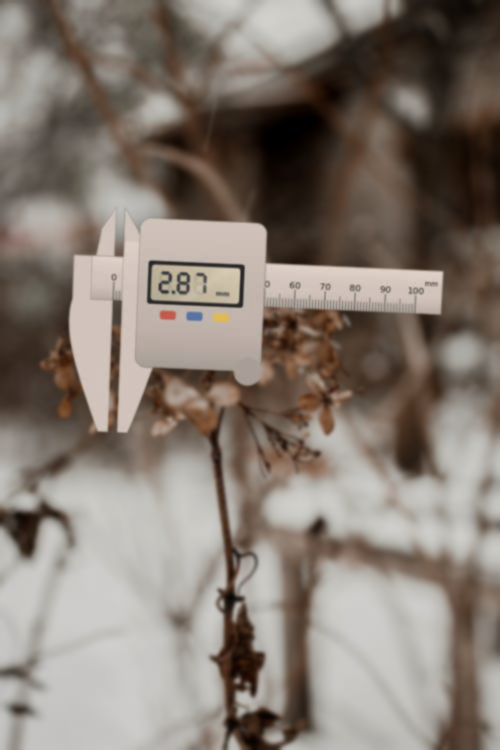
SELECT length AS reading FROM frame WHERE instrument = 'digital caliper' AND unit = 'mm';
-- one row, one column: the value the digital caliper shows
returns 2.87 mm
